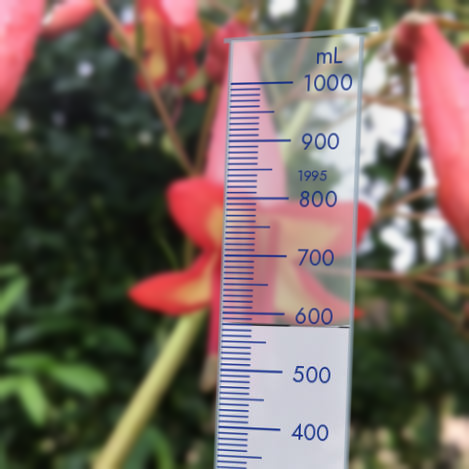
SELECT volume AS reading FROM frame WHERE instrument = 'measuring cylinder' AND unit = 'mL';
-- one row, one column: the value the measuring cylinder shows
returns 580 mL
